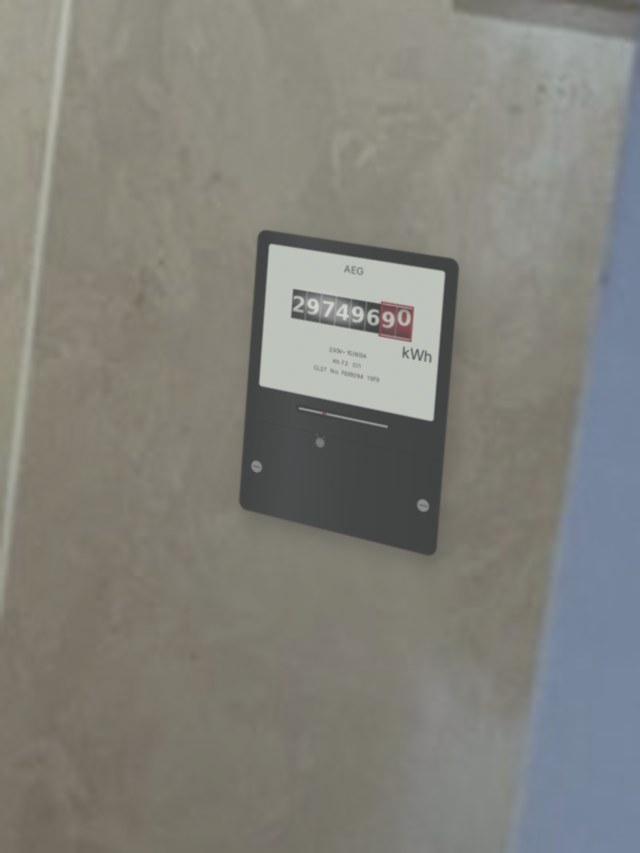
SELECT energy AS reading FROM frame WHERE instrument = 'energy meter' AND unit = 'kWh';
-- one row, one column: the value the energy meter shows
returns 297496.90 kWh
